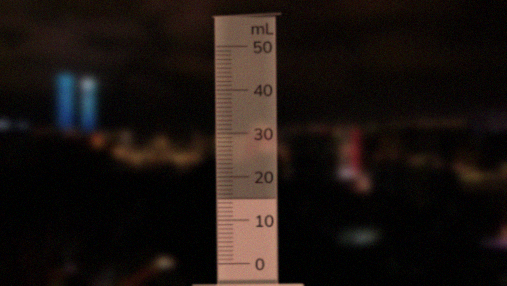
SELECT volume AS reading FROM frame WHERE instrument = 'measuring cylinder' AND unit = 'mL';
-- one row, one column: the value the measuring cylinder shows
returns 15 mL
